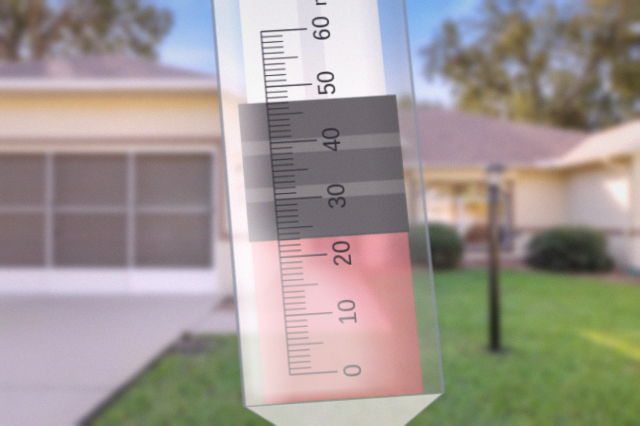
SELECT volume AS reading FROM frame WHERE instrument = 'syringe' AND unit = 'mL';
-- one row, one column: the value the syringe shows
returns 23 mL
